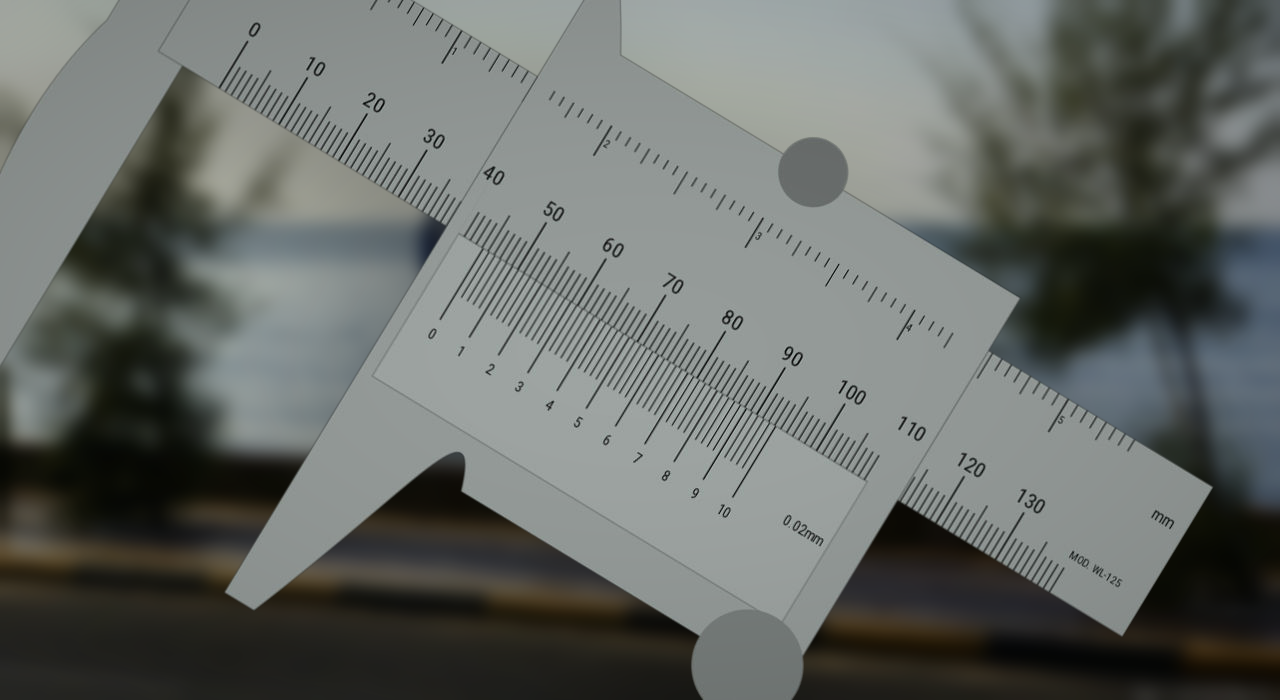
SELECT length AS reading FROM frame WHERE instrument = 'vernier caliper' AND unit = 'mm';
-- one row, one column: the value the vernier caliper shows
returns 44.2 mm
